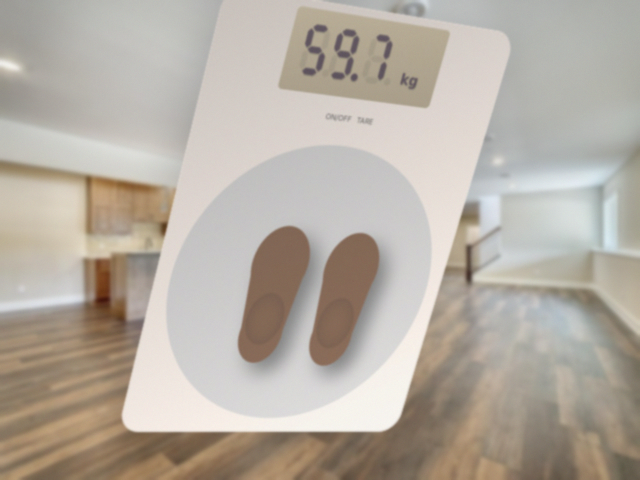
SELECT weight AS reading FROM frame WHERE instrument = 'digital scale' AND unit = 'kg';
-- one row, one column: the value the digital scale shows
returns 59.7 kg
